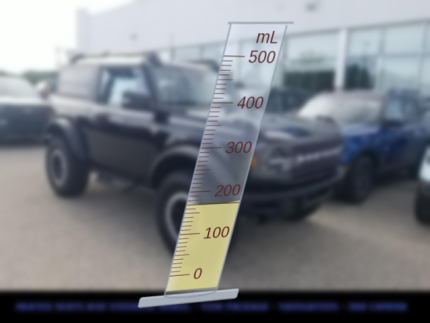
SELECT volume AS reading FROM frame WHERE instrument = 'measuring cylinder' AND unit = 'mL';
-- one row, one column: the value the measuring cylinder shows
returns 170 mL
